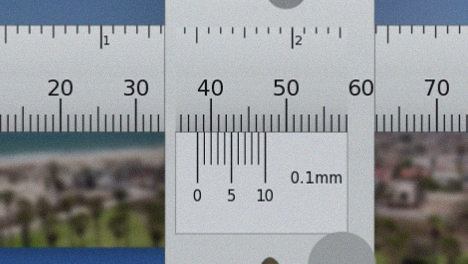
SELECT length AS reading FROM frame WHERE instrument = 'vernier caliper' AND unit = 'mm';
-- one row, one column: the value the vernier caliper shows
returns 38.2 mm
